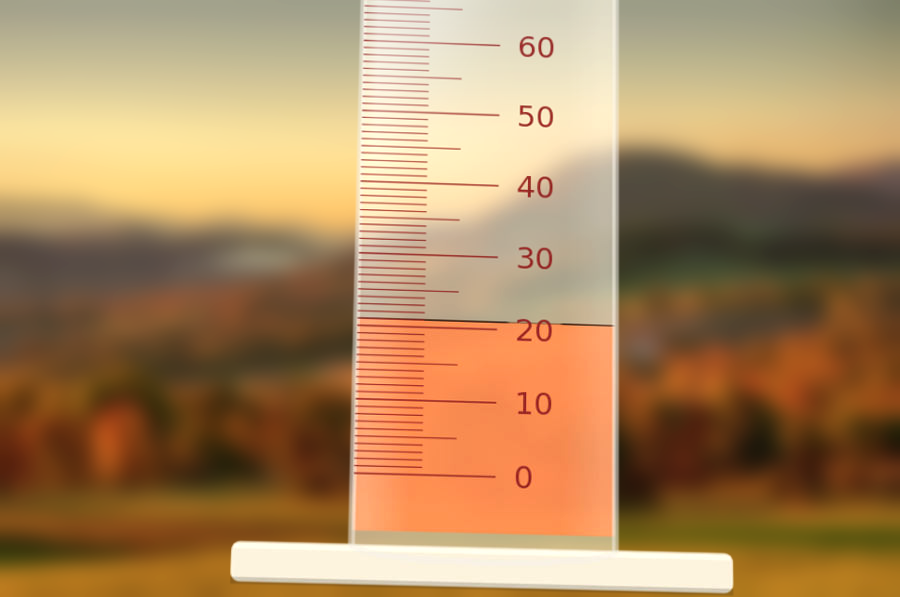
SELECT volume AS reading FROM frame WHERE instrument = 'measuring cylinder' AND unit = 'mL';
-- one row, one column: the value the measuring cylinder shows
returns 21 mL
